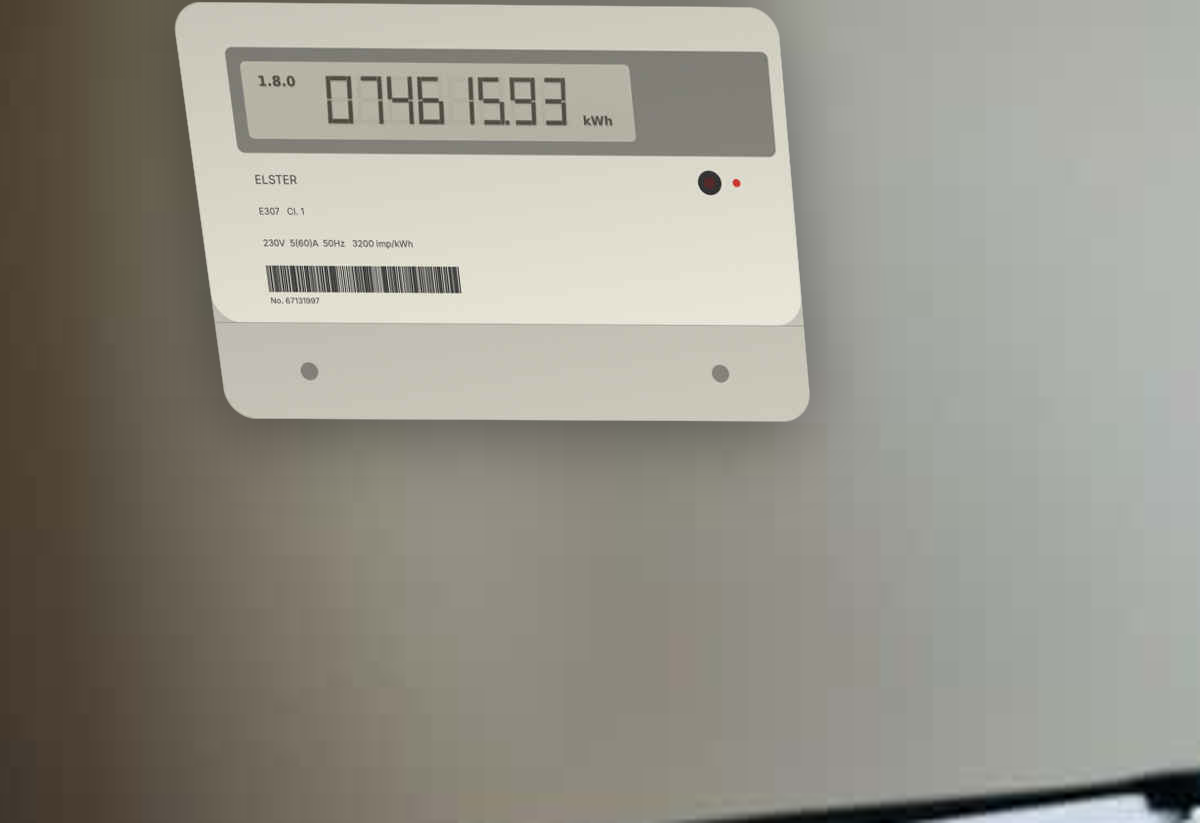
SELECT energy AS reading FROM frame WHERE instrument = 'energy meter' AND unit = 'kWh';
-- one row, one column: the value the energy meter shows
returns 74615.93 kWh
